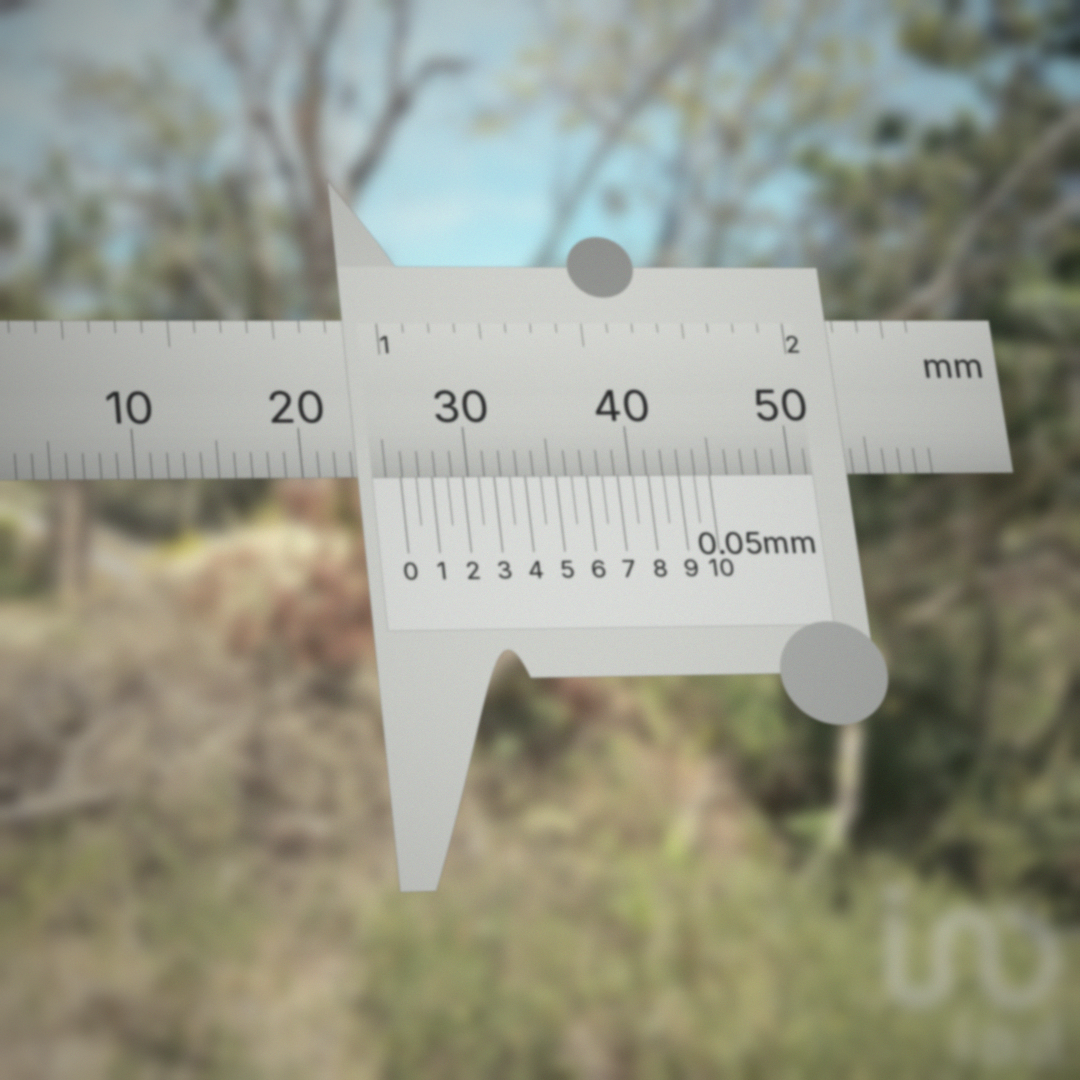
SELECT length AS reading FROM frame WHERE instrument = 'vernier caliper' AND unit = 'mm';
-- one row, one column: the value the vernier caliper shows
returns 25.9 mm
